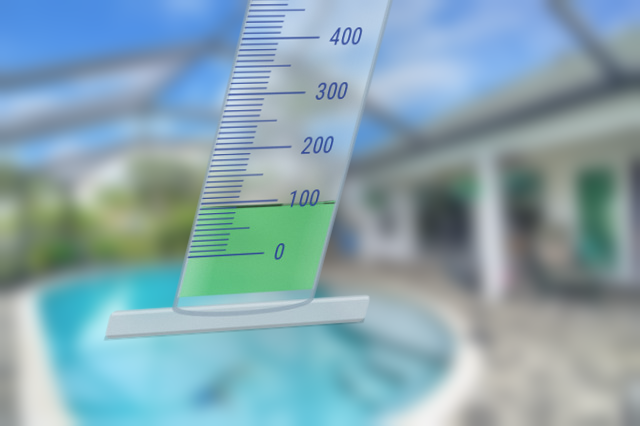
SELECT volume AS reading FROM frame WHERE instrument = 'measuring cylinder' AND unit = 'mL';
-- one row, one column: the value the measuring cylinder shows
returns 90 mL
